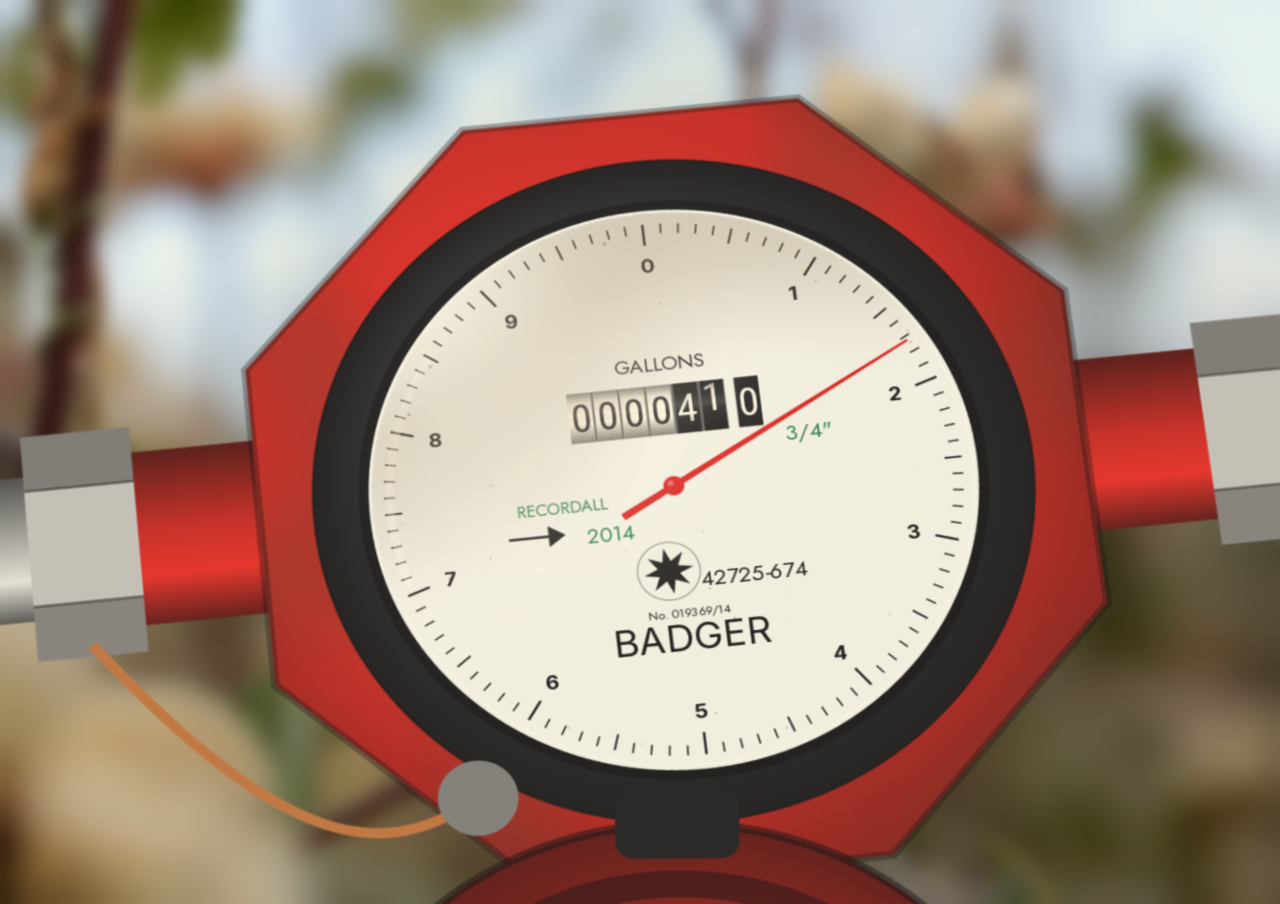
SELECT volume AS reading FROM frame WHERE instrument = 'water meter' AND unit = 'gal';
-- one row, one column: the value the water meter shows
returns 411.7 gal
